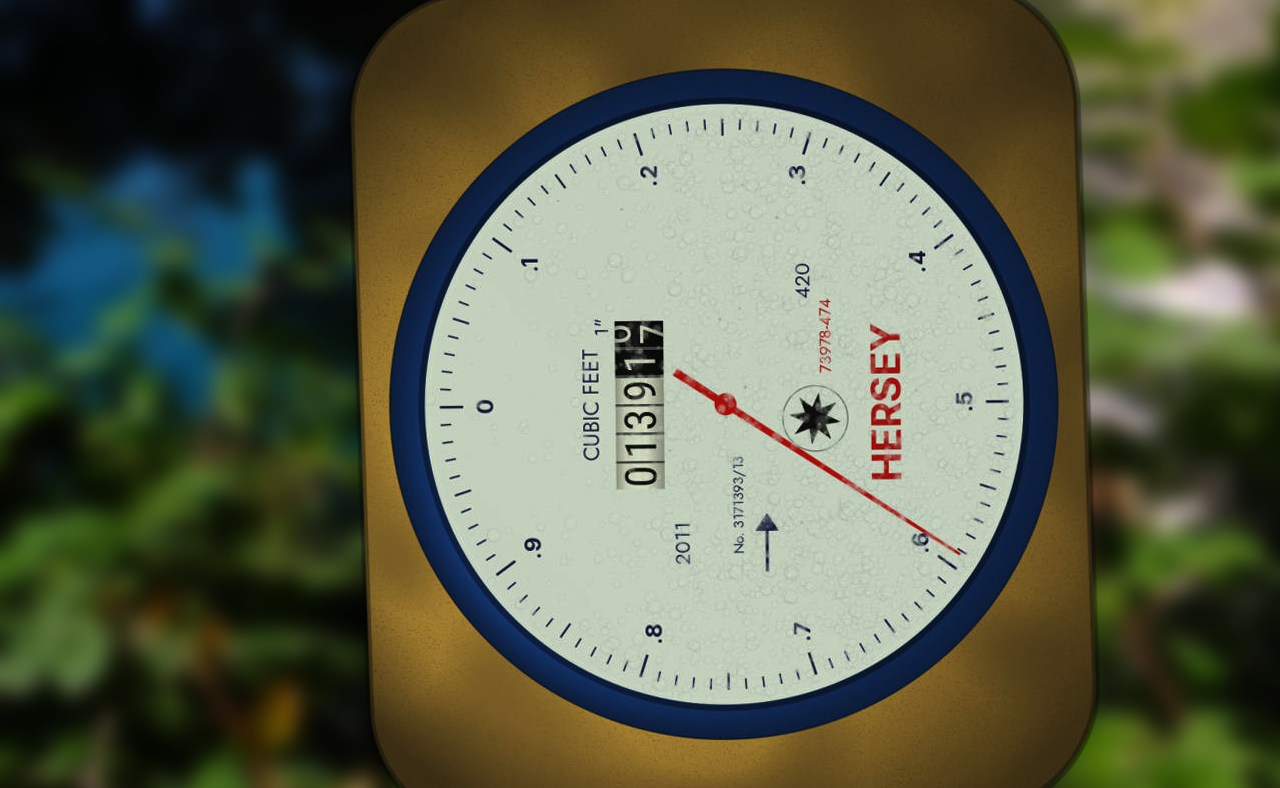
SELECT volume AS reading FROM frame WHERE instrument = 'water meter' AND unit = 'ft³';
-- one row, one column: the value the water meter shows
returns 13916.59 ft³
